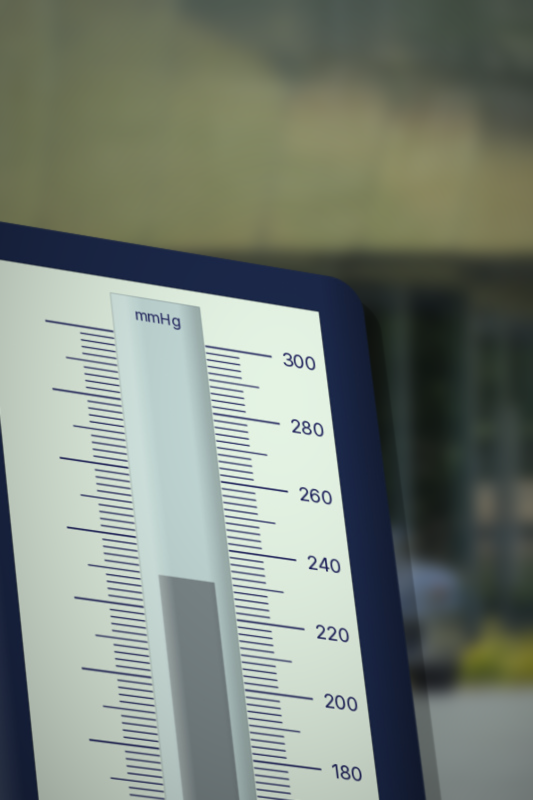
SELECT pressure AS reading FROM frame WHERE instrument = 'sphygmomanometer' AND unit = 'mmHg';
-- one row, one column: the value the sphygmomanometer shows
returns 230 mmHg
